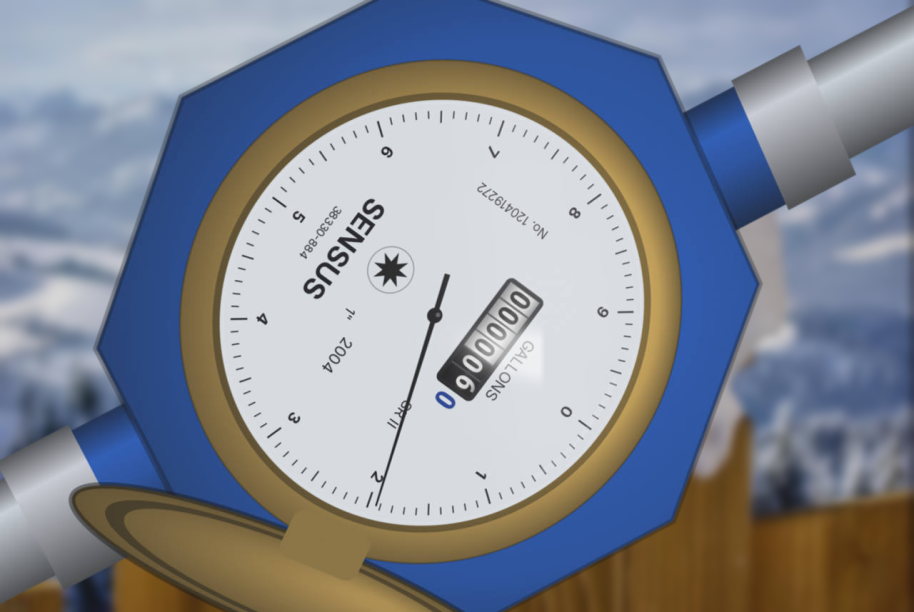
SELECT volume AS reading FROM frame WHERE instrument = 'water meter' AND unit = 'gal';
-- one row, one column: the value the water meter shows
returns 61.9 gal
